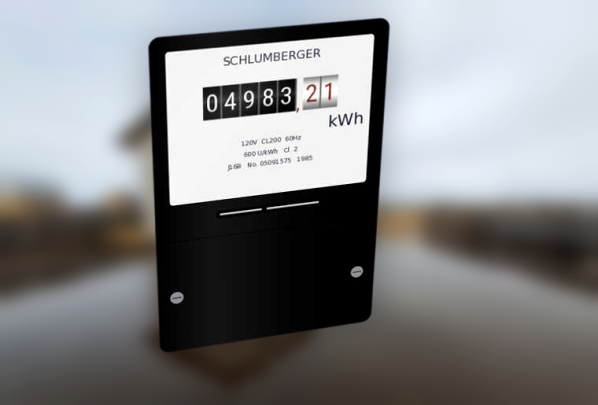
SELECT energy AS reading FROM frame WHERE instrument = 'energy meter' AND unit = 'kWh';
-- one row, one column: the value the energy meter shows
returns 4983.21 kWh
